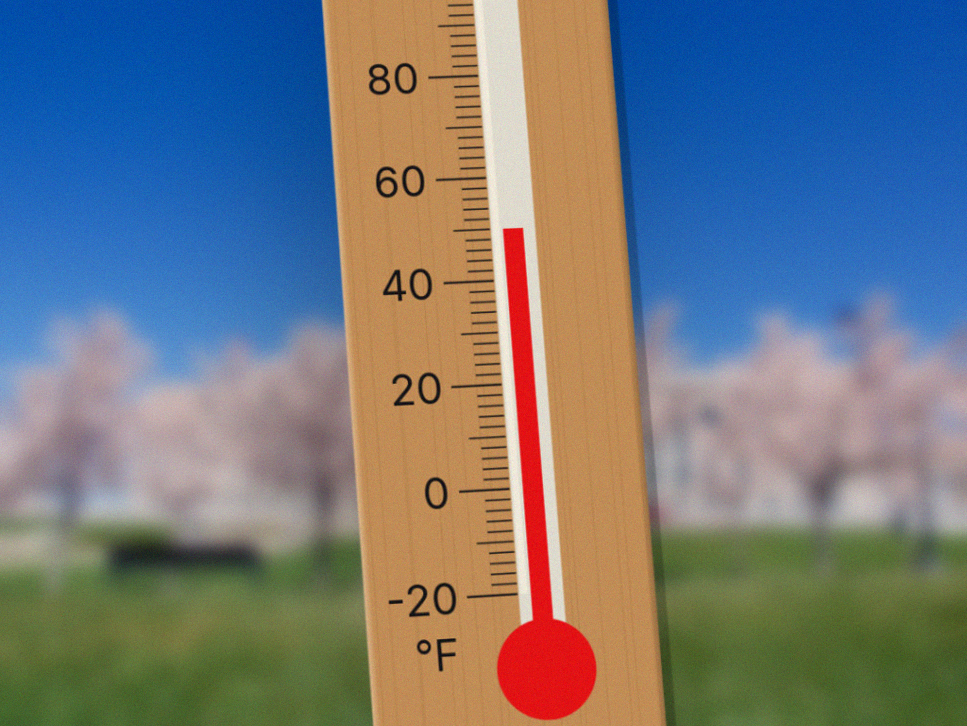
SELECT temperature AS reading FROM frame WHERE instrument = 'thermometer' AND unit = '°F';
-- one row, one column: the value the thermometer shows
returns 50 °F
